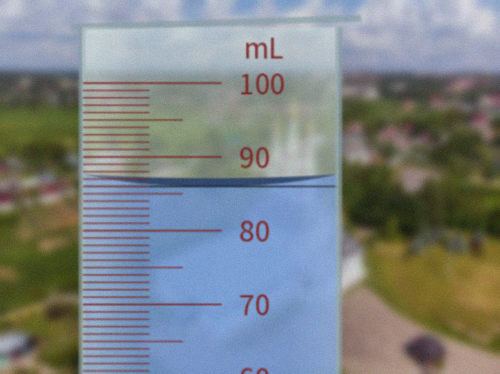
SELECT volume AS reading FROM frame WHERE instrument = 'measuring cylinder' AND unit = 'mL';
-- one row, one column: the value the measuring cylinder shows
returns 86 mL
